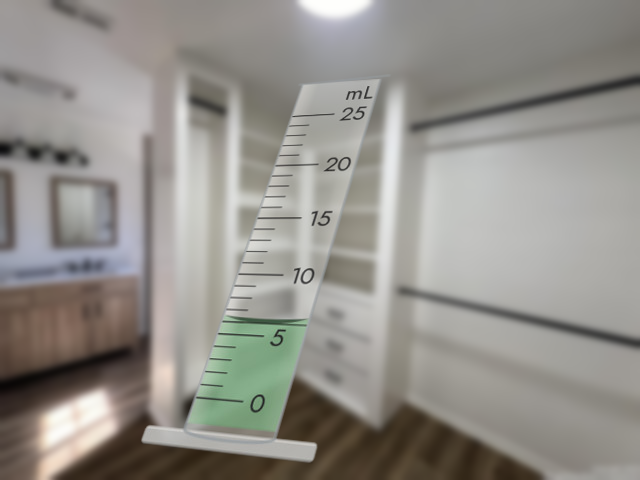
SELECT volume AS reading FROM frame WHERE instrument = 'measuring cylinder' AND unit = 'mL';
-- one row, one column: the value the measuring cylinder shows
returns 6 mL
